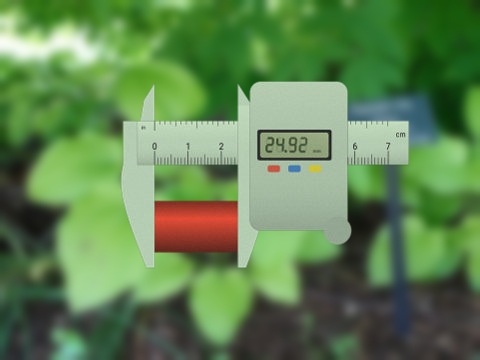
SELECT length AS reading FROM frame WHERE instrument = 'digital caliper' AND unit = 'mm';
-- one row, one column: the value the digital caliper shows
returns 24.92 mm
